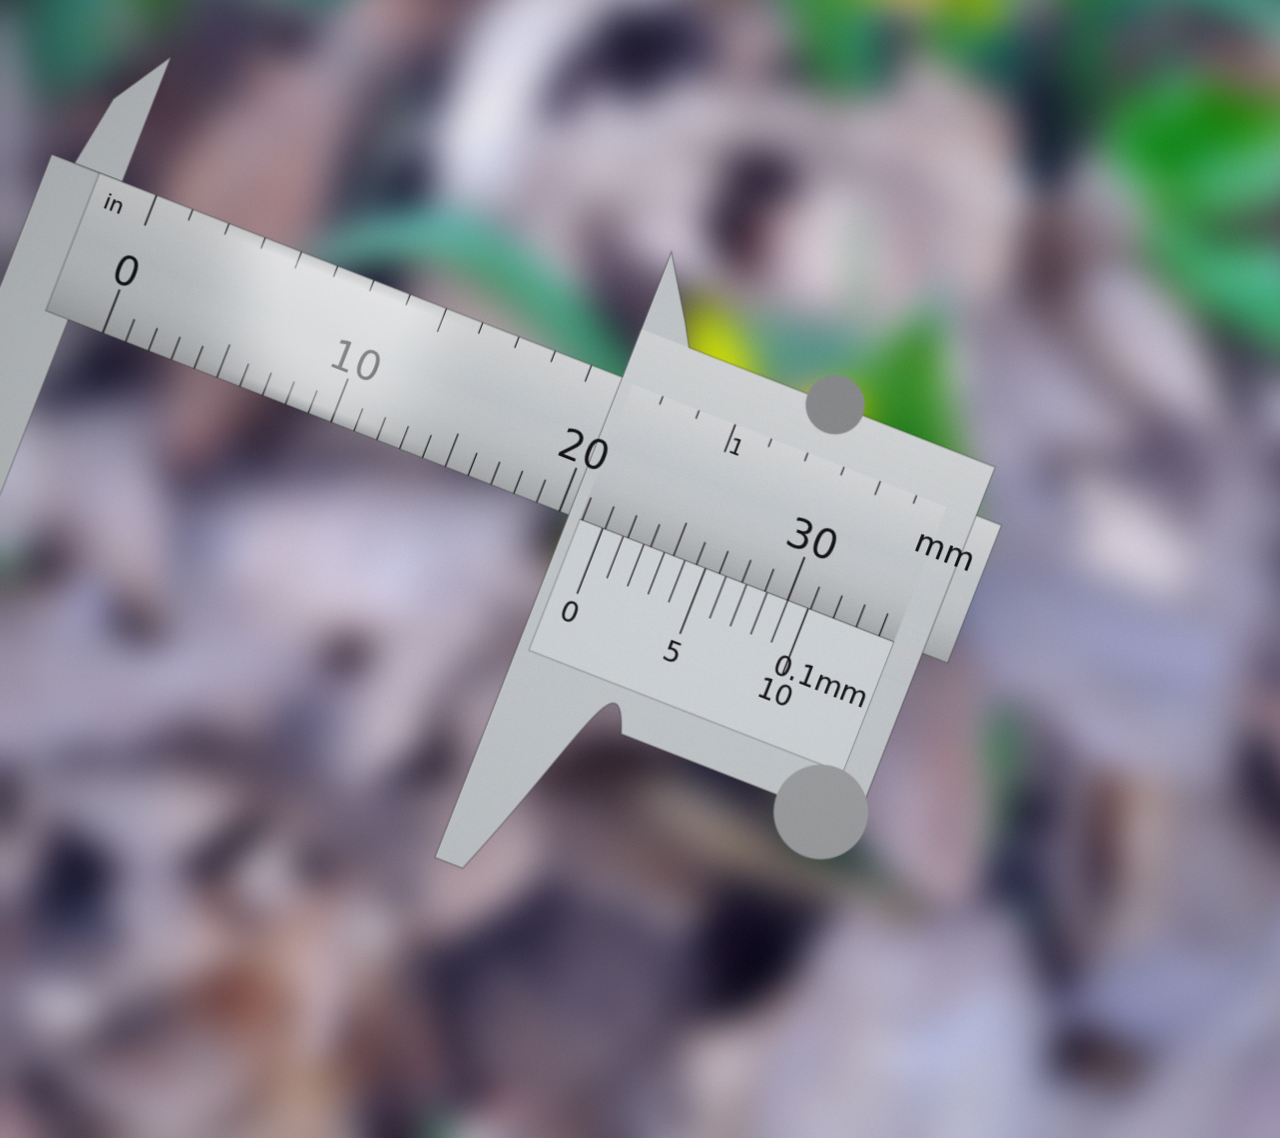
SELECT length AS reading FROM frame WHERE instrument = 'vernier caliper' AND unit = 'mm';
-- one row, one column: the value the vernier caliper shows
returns 21.9 mm
